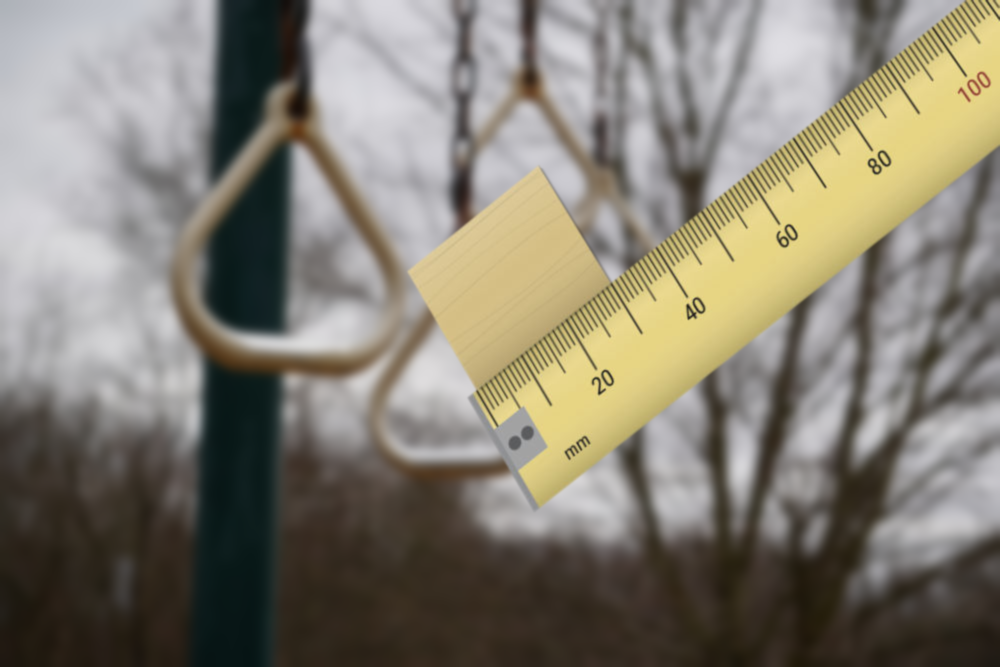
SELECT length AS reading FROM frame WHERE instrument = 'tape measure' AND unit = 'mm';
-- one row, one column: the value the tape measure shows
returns 30 mm
